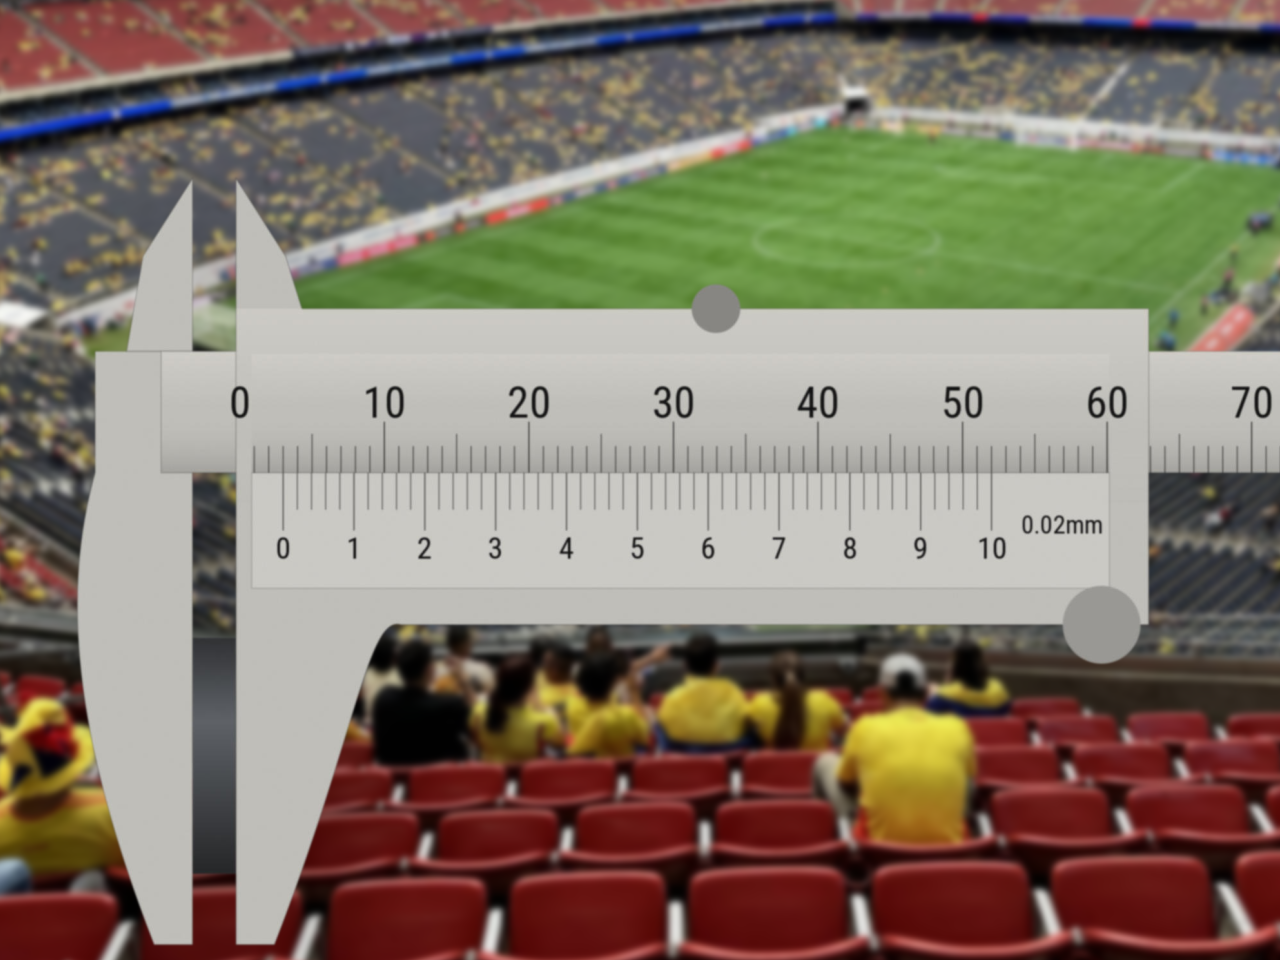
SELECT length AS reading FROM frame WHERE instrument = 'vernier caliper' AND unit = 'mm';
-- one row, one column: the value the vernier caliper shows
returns 3.0 mm
